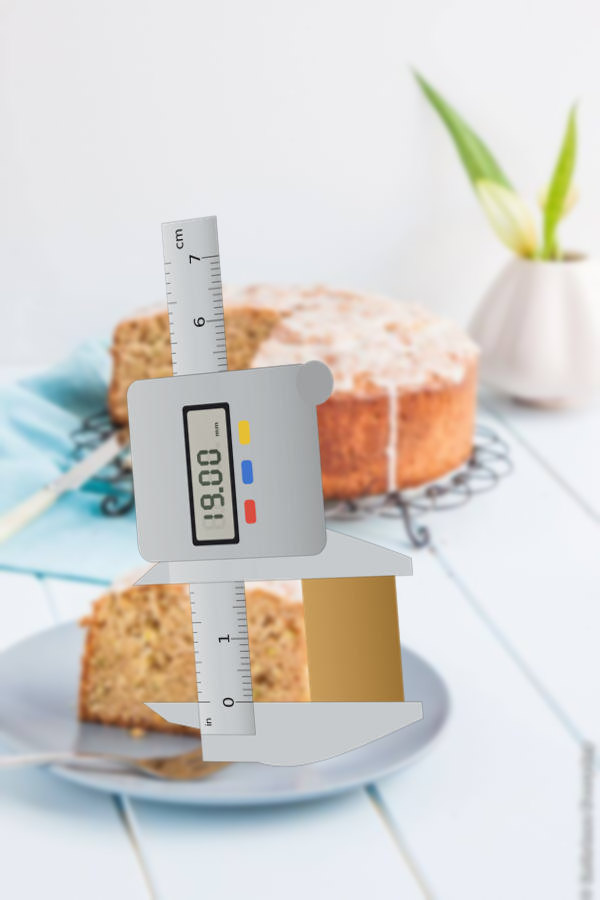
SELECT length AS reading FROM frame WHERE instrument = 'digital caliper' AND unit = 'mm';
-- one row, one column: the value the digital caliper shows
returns 19.00 mm
